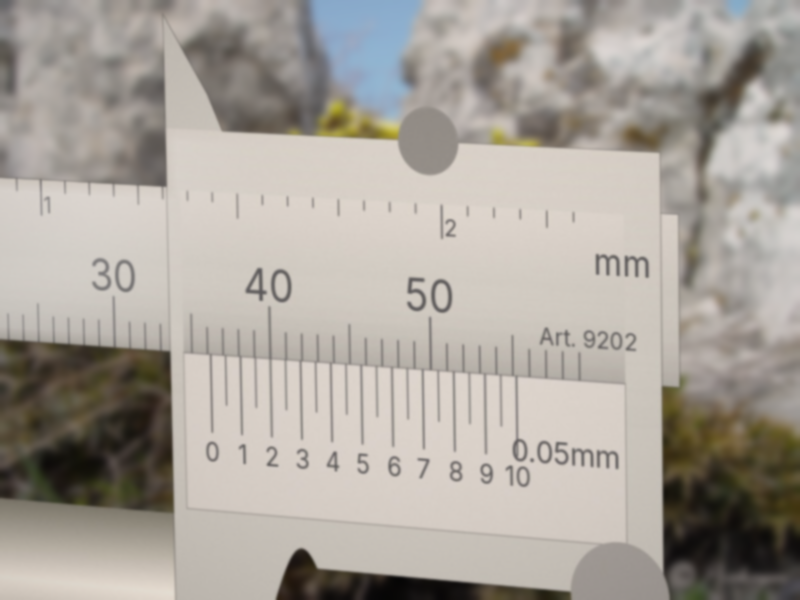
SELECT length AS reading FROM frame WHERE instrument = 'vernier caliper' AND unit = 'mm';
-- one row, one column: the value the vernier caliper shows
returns 36.2 mm
